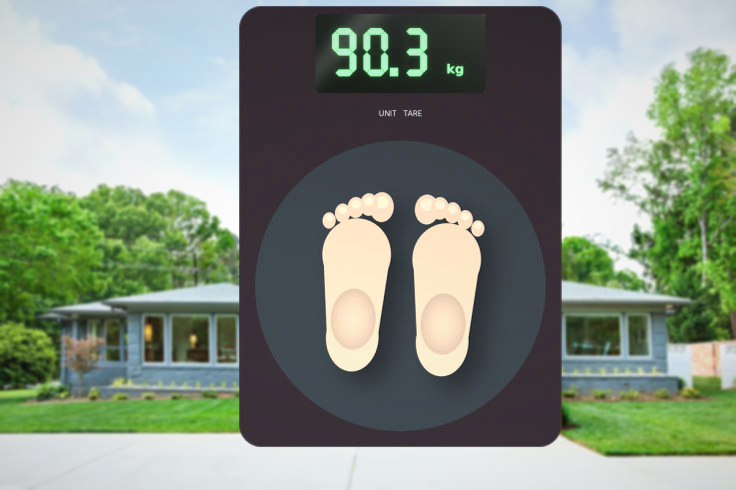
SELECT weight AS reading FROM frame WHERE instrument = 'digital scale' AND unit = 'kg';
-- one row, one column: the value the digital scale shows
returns 90.3 kg
